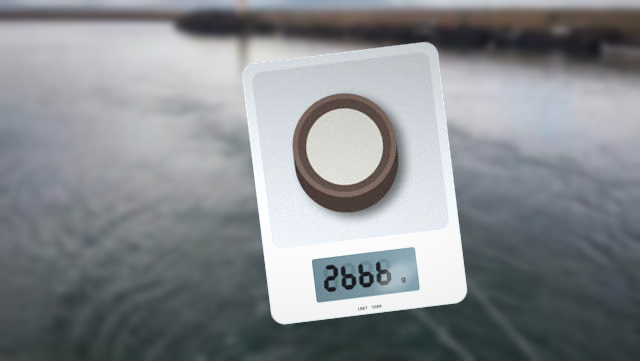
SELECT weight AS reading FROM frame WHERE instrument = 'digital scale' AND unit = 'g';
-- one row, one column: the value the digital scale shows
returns 2666 g
